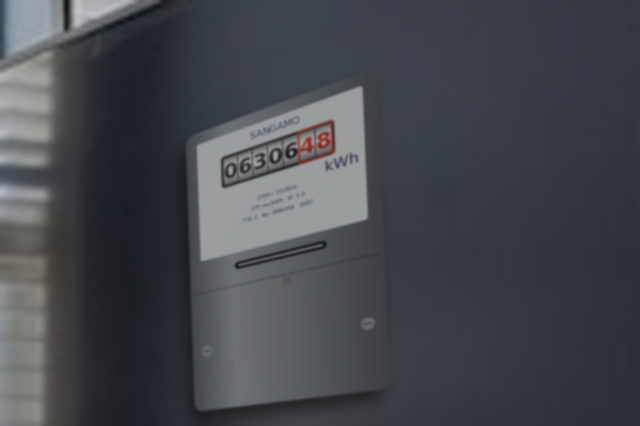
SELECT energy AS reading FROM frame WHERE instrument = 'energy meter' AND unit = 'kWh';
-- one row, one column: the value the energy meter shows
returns 6306.48 kWh
